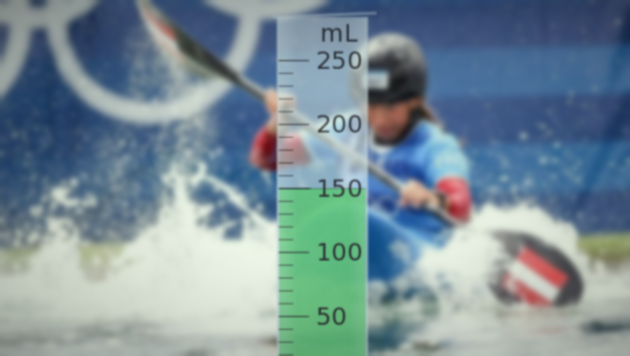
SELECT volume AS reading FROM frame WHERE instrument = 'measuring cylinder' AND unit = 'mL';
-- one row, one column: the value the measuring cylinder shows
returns 150 mL
